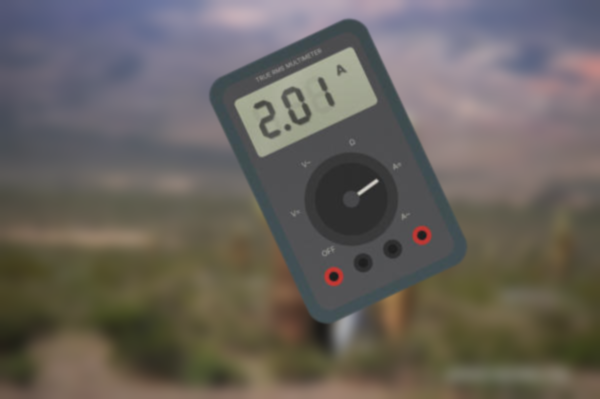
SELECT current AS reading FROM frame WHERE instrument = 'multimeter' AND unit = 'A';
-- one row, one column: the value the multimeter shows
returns 2.01 A
